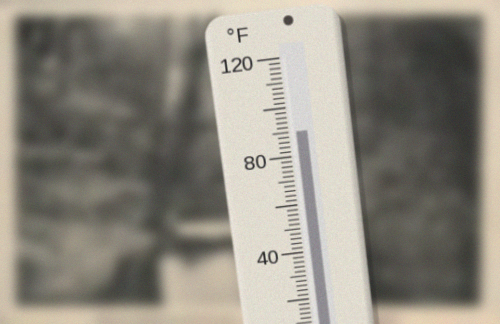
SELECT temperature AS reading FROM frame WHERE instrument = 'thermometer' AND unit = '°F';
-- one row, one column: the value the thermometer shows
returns 90 °F
